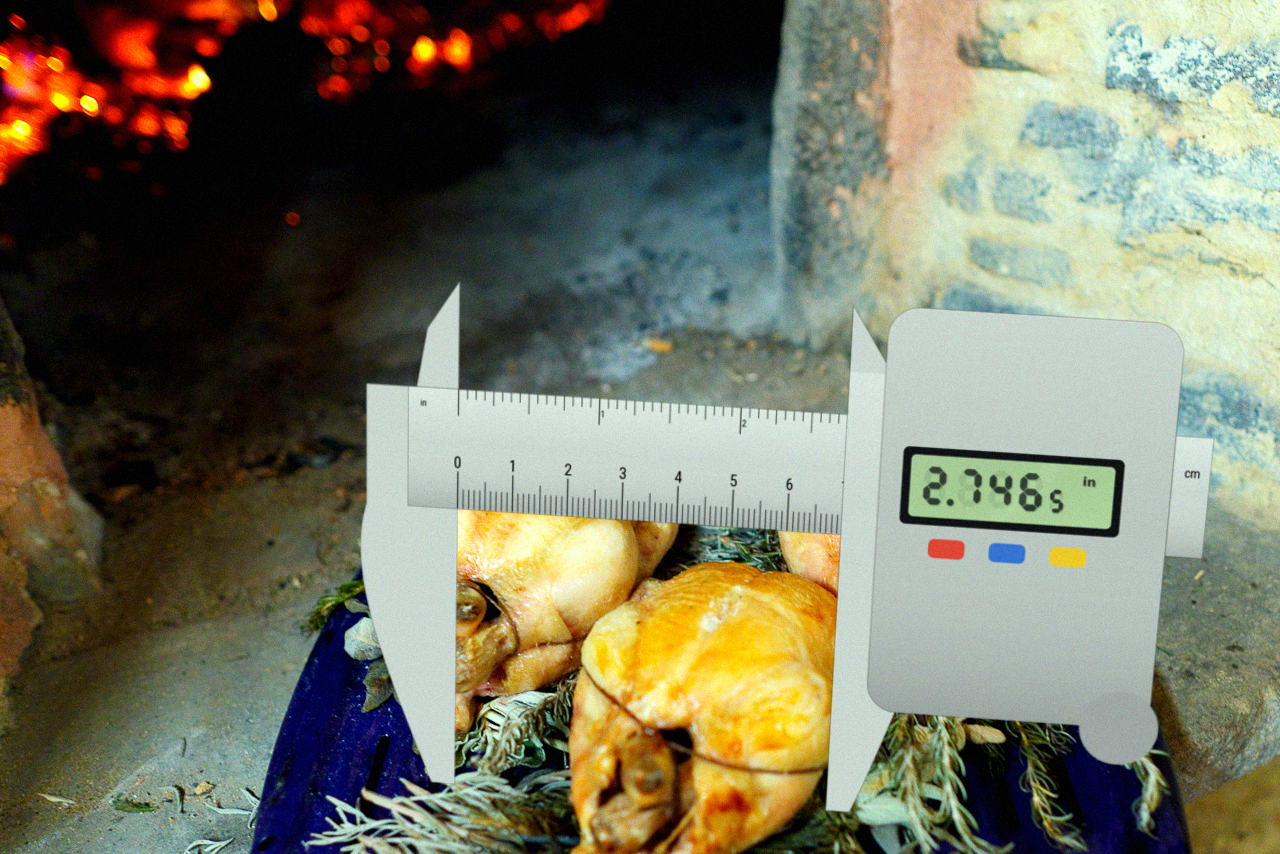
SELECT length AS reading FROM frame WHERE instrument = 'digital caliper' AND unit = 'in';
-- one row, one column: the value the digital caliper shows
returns 2.7465 in
